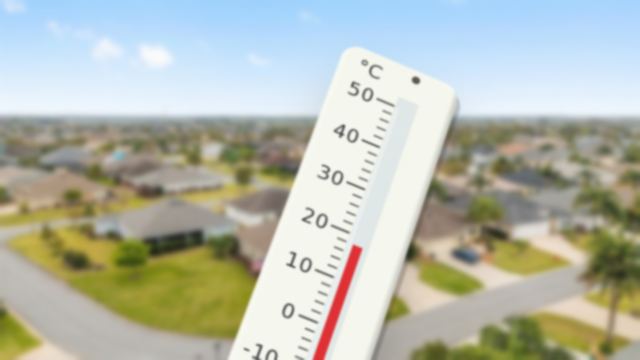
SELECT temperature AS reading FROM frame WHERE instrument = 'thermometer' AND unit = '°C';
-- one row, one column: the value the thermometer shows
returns 18 °C
